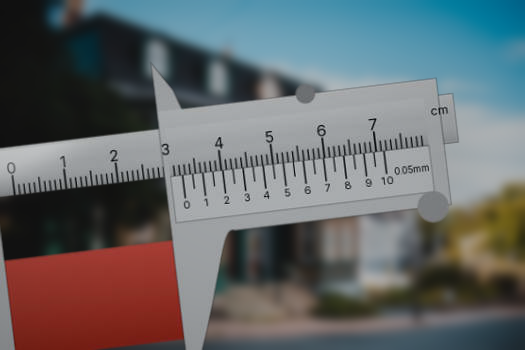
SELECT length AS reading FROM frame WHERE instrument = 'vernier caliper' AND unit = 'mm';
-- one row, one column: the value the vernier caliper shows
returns 32.5 mm
